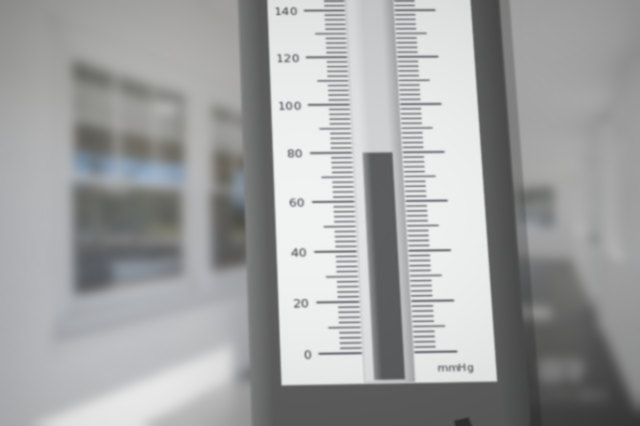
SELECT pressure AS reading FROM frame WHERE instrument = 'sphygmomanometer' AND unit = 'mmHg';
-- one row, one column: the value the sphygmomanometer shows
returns 80 mmHg
